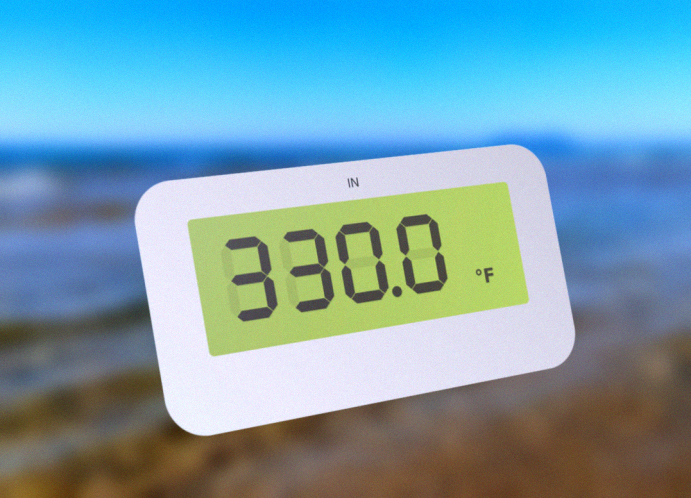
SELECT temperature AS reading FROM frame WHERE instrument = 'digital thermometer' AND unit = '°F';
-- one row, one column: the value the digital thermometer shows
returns 330.0 °F
